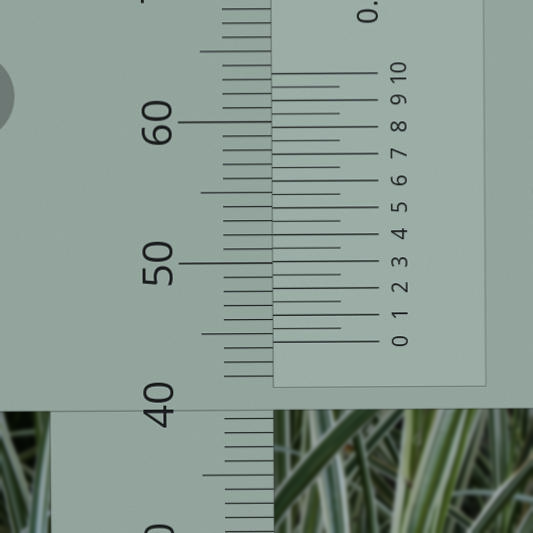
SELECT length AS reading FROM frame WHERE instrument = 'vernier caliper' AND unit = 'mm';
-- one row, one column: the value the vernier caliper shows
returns 44.4 mm
